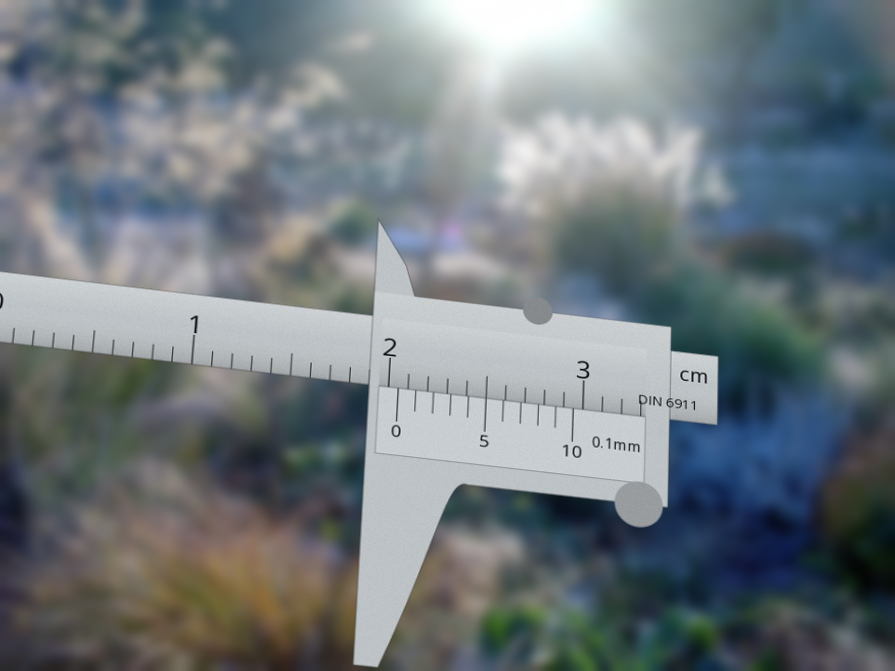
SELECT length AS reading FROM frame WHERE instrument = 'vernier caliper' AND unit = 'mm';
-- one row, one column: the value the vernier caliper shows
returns 20.5 mm
